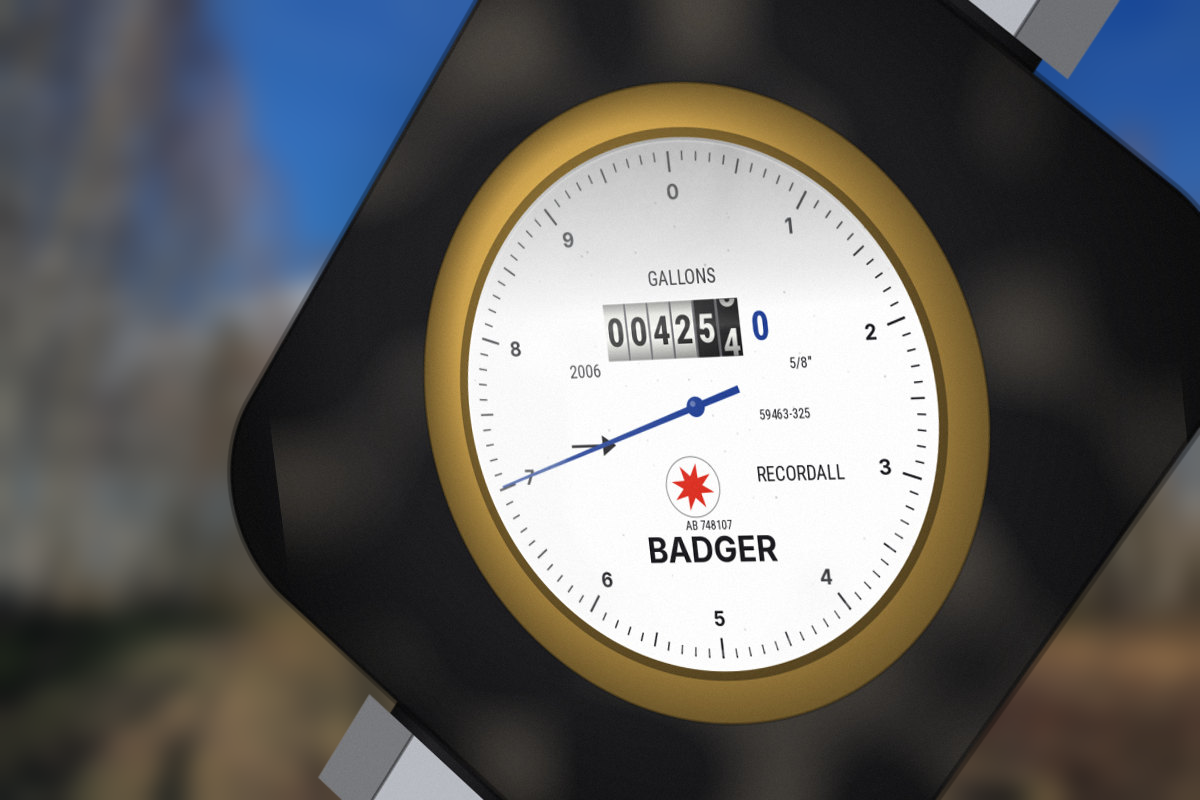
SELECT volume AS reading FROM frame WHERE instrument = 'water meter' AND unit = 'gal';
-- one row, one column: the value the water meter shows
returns 42537.0 gal
